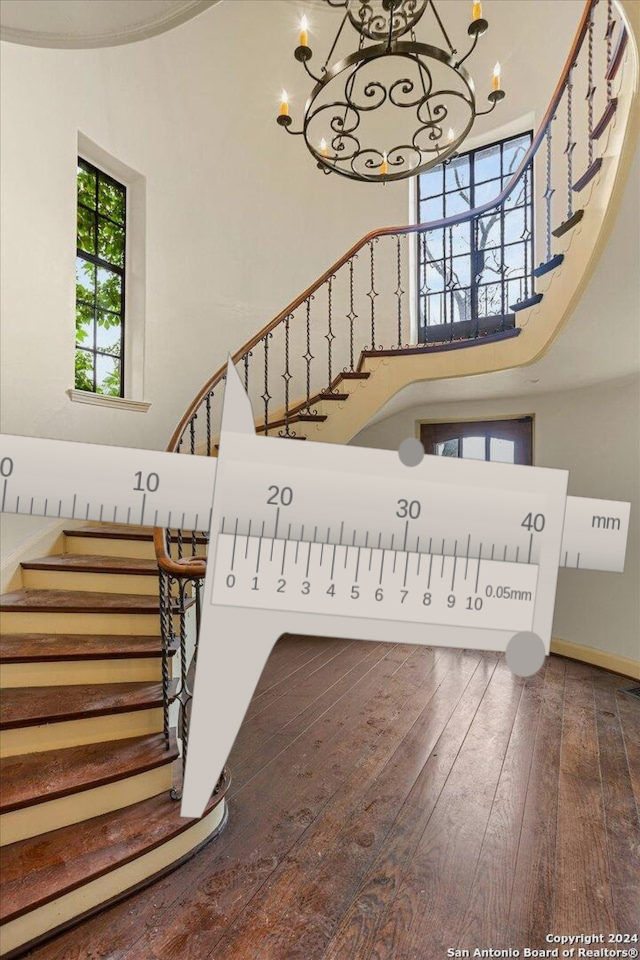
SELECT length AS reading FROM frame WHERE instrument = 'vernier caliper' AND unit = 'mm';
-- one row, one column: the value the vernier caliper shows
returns 17.0 mm
